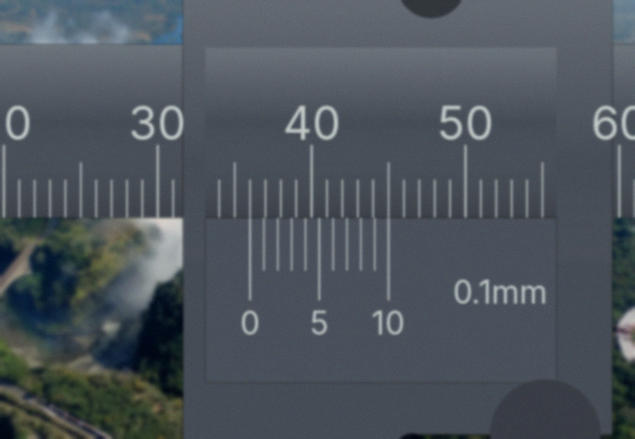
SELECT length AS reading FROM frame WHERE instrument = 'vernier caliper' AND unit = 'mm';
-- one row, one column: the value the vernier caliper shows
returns 36.0 mm
